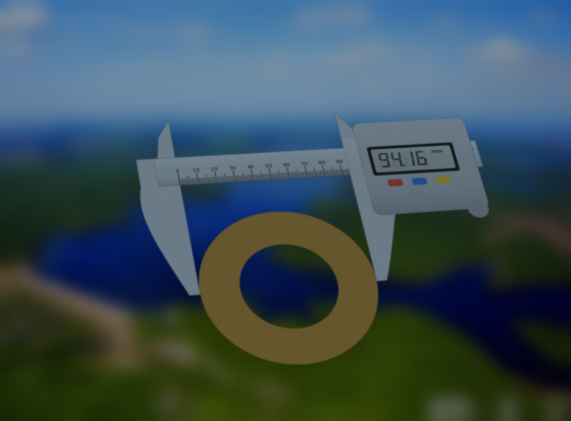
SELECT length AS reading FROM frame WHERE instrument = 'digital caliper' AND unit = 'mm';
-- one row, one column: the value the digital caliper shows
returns 94.16 mm
